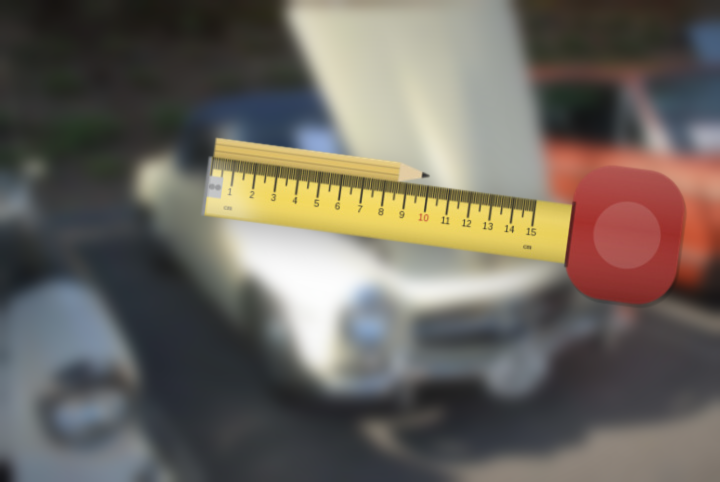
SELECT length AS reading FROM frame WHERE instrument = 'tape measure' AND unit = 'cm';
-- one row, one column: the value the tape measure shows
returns 10 cm
